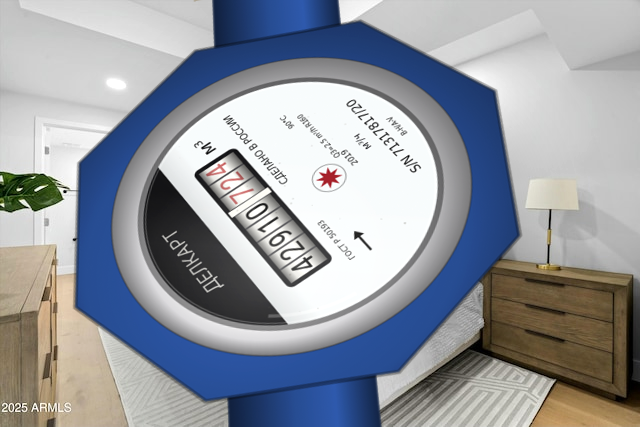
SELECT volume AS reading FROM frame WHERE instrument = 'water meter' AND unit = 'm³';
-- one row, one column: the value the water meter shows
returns 42910.724 m³
